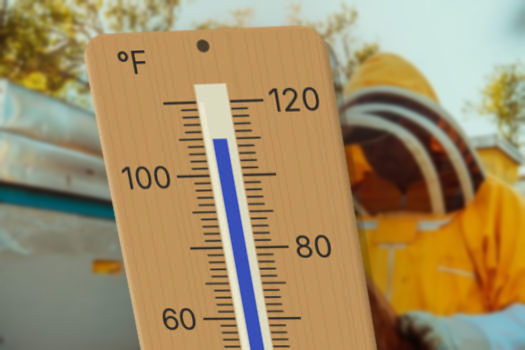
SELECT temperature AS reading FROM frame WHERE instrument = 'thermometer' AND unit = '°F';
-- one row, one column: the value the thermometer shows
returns 110 °F
